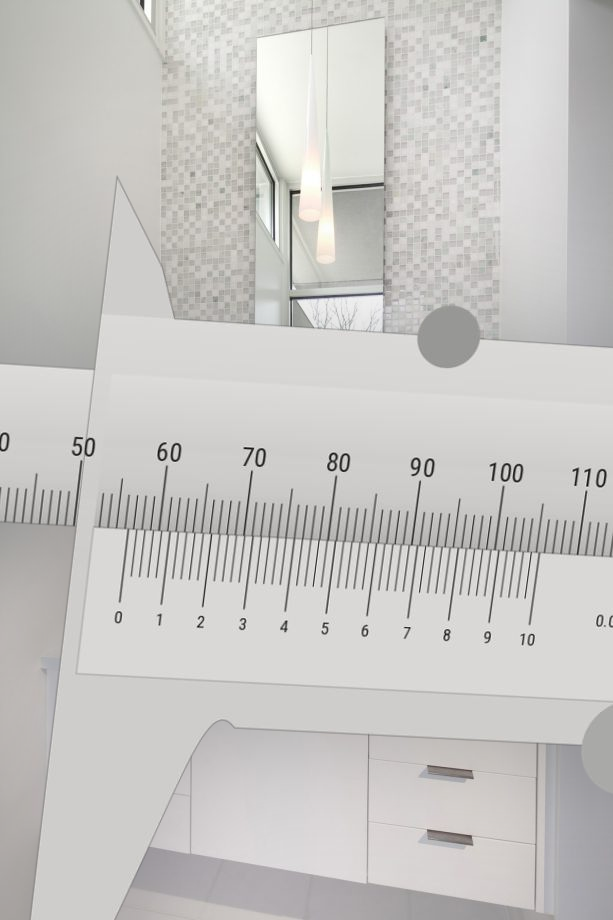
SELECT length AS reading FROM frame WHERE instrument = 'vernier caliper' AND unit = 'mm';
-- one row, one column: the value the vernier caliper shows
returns 56.4 mm
